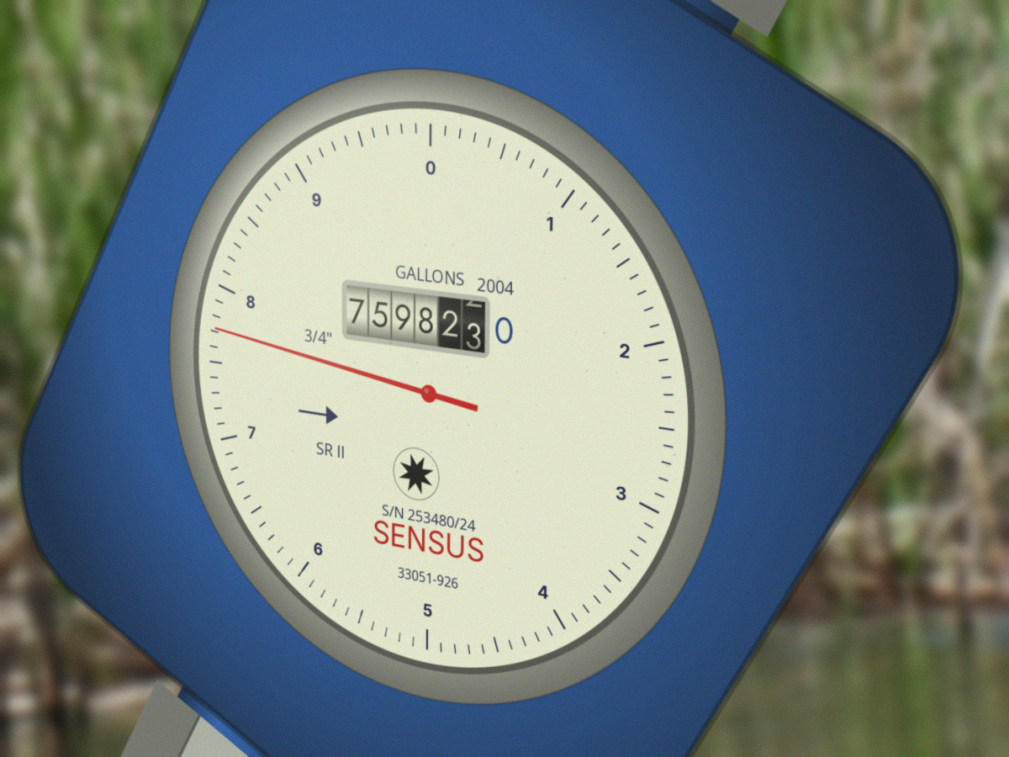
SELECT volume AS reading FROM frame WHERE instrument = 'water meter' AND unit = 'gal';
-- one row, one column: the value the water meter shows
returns 7598227.7 gal
